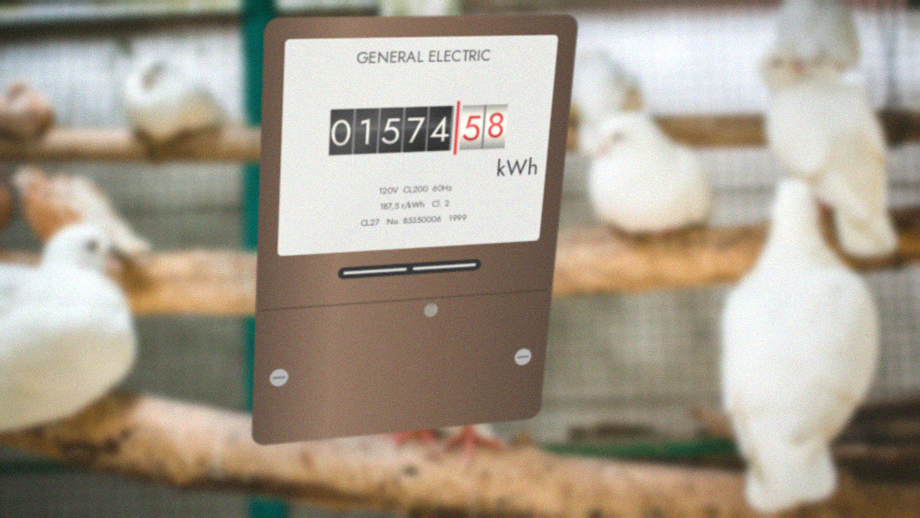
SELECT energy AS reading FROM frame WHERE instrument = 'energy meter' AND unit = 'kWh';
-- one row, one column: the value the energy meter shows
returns 1574.58 kWh
